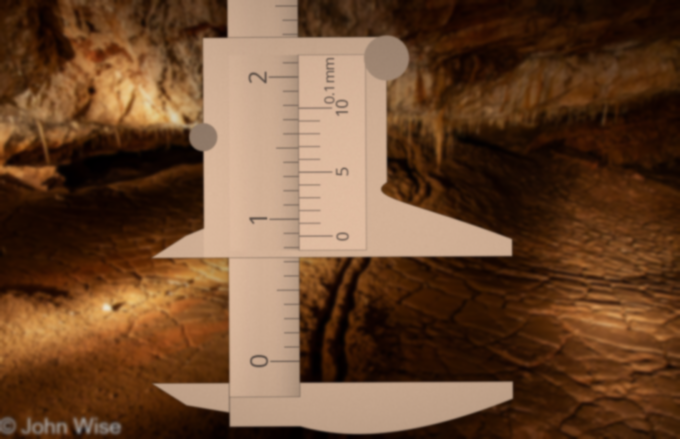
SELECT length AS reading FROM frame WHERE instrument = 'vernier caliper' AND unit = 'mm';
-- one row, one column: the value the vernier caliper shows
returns 8.8 mm
